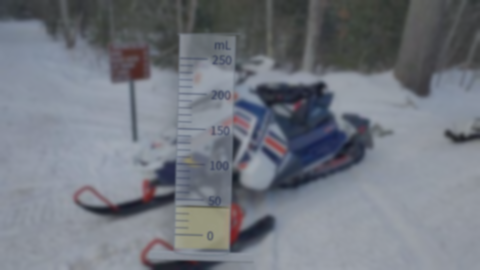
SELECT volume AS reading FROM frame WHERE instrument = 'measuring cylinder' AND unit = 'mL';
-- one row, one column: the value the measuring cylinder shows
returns 40 mL
